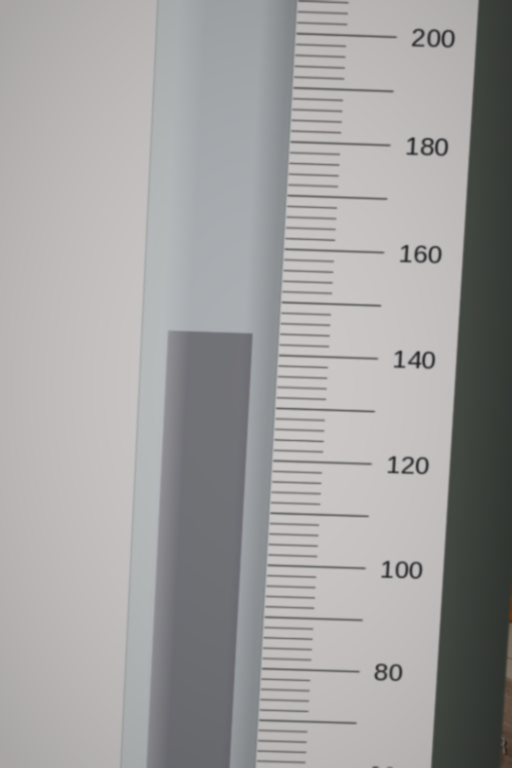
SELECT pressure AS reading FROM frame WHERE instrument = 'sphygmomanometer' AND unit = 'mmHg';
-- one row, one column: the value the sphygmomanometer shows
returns 144 mmHg
